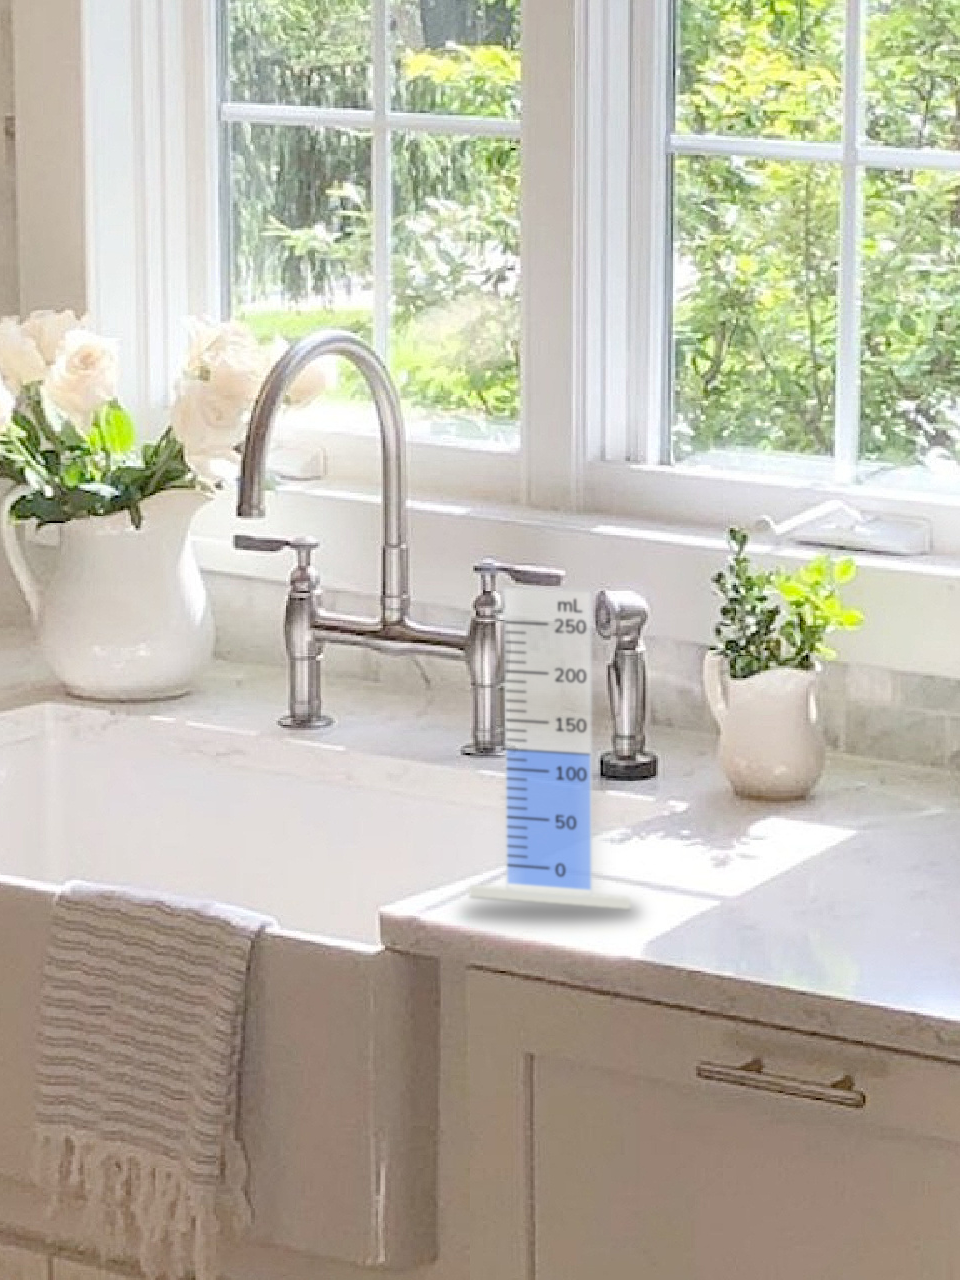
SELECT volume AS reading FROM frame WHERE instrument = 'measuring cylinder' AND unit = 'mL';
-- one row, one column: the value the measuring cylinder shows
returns 120 mL
